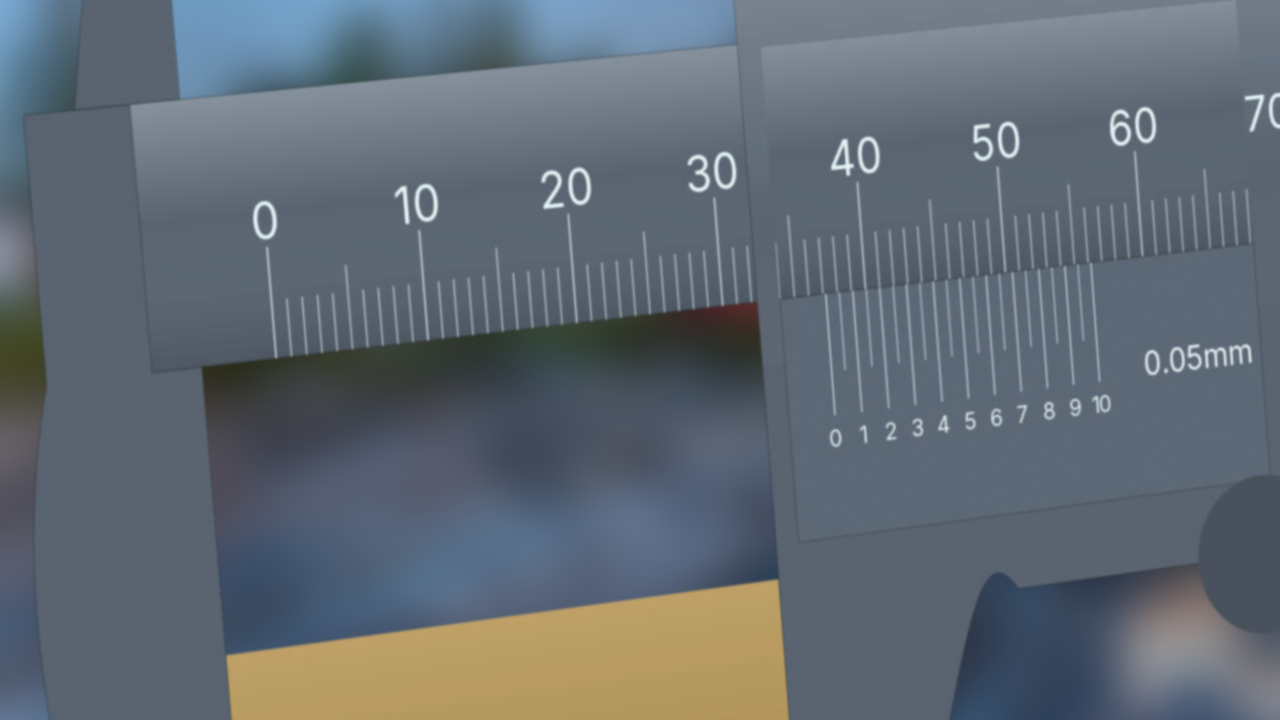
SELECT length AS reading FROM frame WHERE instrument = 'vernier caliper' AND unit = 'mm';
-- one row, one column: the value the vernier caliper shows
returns 37.2 mm
